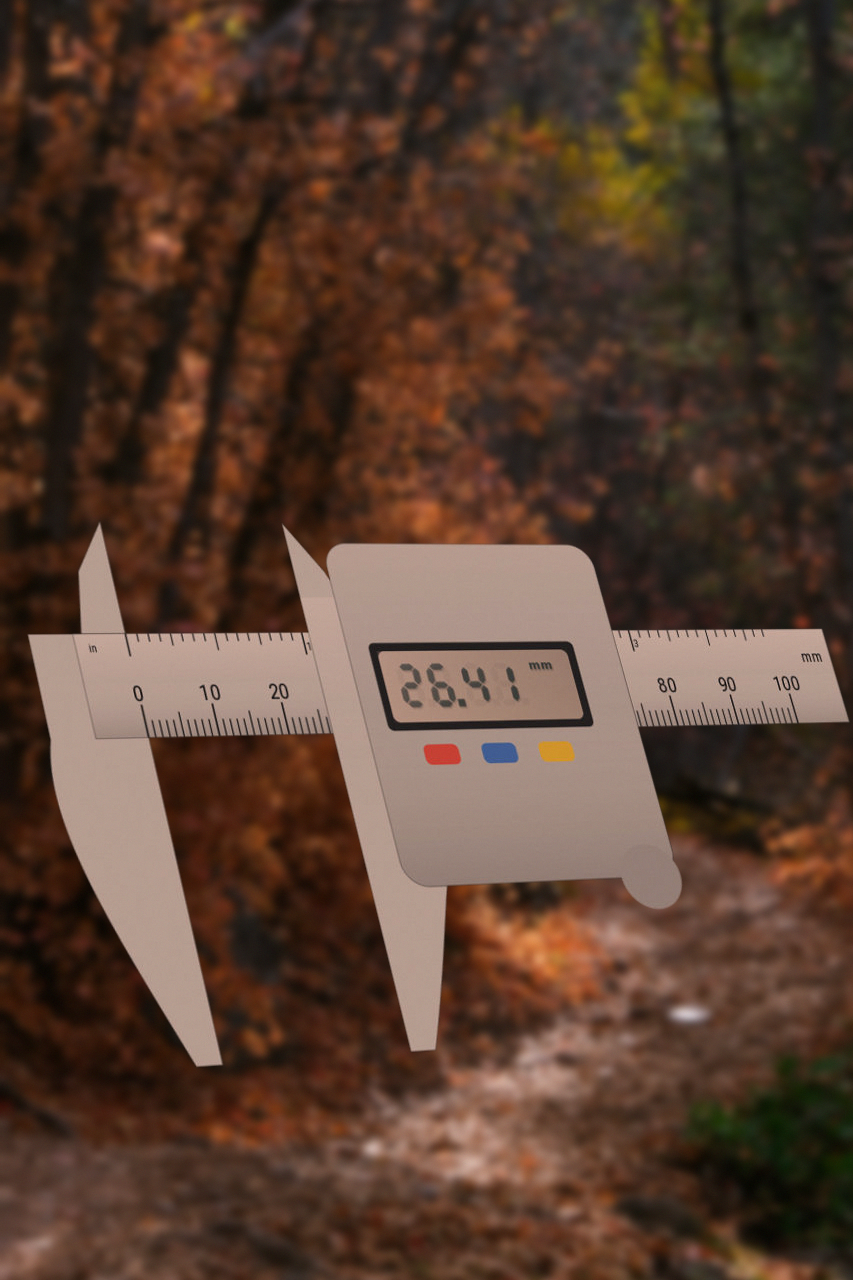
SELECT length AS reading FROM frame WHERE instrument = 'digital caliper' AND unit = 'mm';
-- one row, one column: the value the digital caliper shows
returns 26.41 mm
